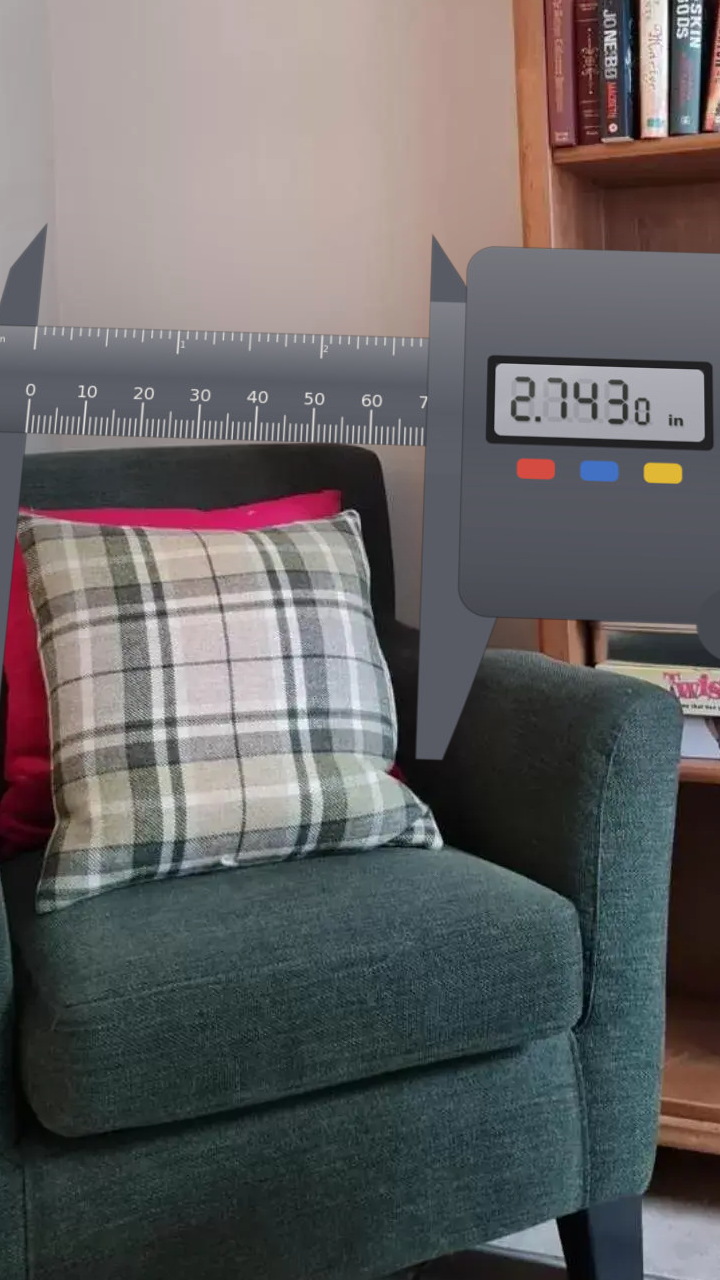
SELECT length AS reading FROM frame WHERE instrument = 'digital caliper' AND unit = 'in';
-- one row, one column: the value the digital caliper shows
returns 2.7430 in
